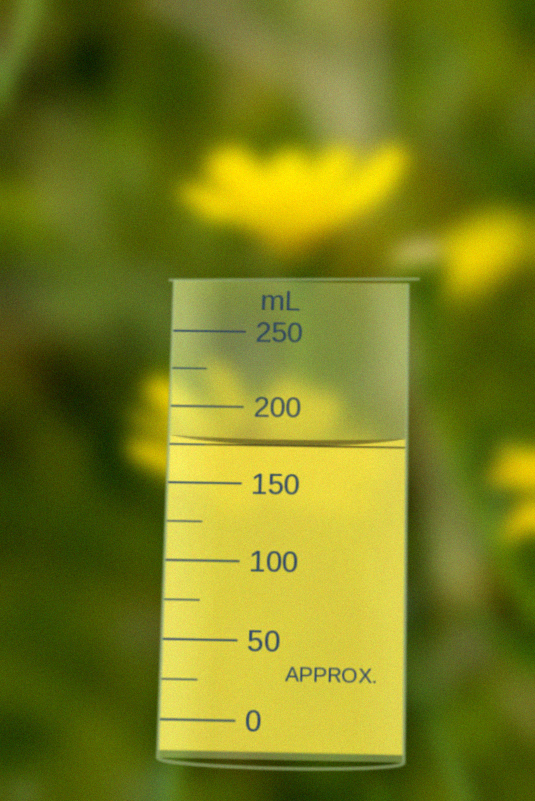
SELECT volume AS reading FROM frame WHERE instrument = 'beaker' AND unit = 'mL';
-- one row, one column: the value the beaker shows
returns 175 mL
